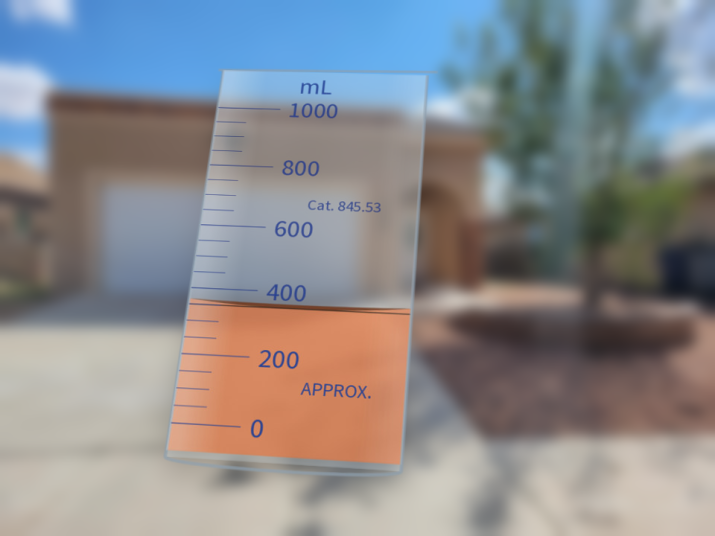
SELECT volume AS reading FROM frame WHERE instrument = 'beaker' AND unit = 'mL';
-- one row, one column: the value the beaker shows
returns 350 mL
